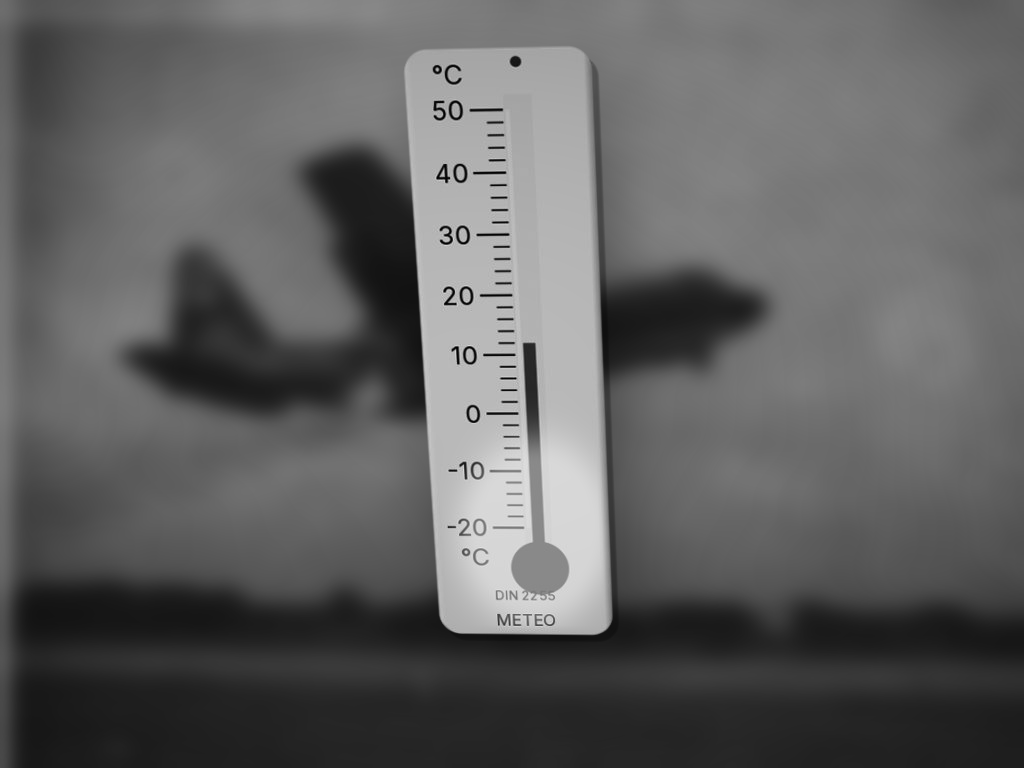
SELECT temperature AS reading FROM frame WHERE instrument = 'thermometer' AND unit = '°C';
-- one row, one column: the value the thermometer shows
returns 12 °C
